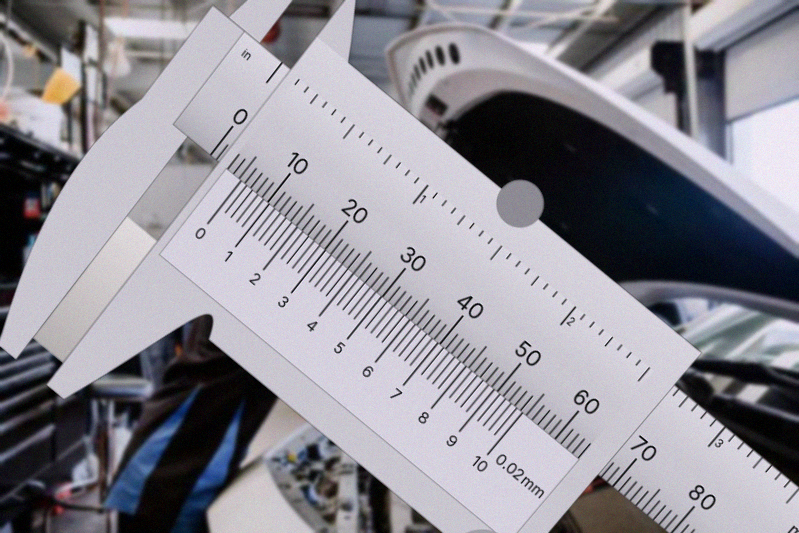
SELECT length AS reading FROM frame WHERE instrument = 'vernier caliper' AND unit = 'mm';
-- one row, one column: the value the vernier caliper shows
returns 5.4 mm
